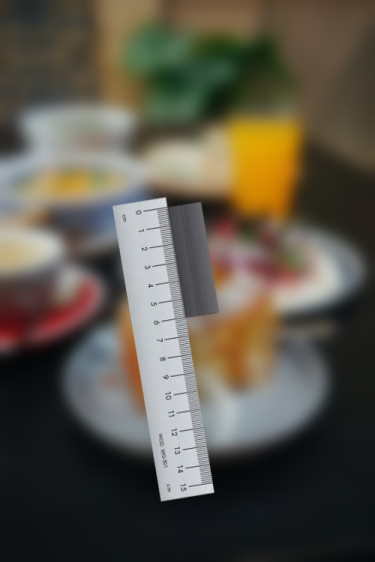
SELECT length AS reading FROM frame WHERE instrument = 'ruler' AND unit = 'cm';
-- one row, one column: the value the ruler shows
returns 6 cm
